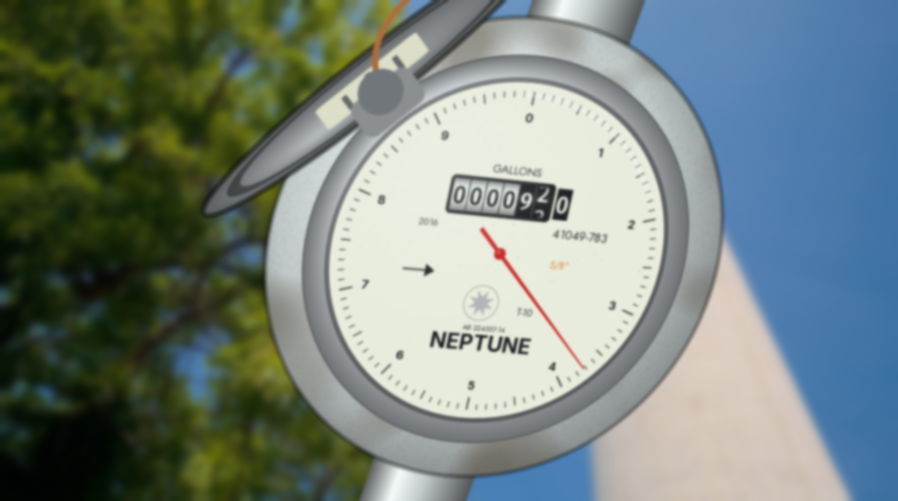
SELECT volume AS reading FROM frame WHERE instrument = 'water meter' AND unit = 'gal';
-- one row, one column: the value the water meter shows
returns 923.7 gal
